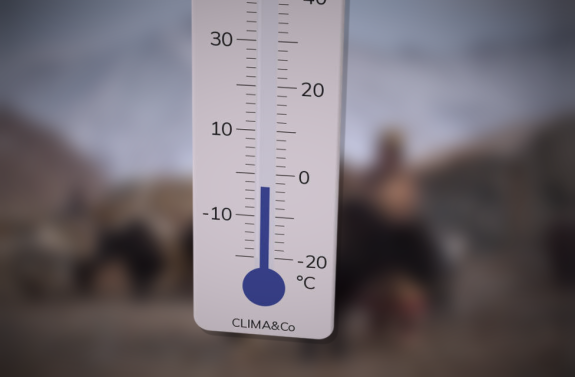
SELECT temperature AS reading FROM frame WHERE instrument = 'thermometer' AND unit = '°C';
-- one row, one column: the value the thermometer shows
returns -3 °C
